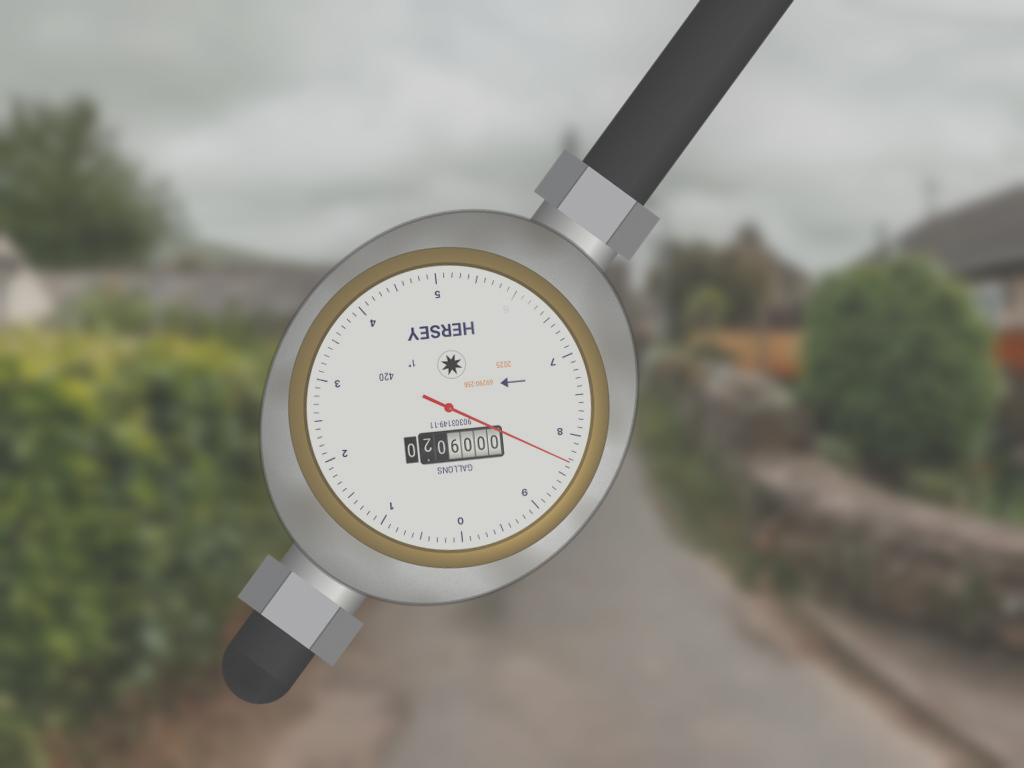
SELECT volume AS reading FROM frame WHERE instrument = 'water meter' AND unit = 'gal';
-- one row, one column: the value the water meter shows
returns 9018.3 gal
